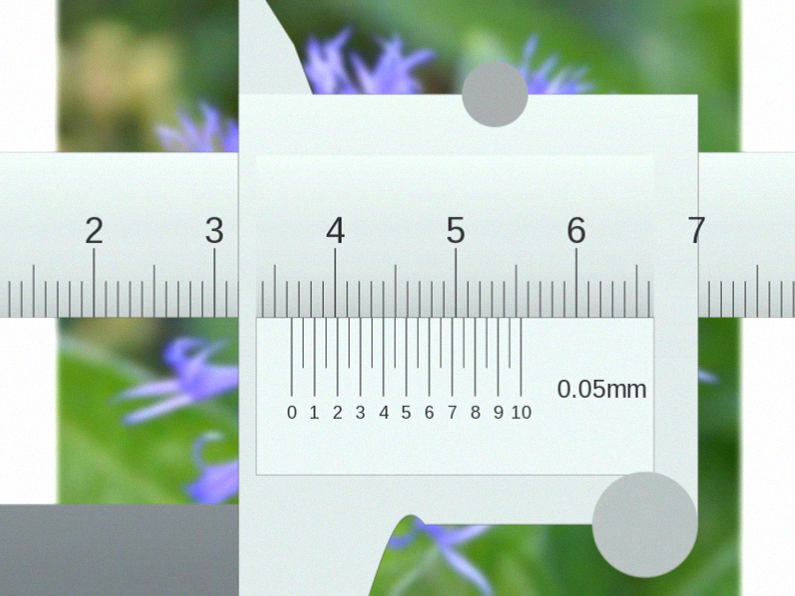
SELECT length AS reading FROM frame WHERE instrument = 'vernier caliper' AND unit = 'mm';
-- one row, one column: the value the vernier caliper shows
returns 36.4 mm
